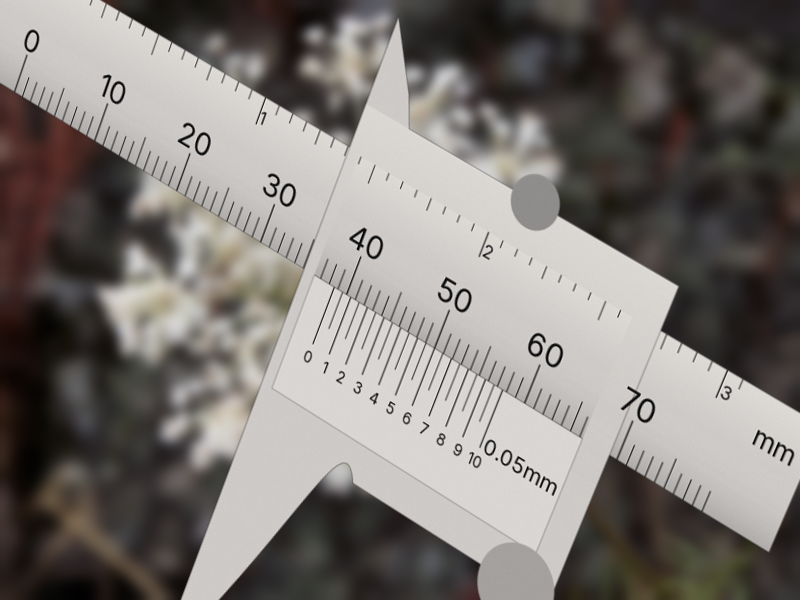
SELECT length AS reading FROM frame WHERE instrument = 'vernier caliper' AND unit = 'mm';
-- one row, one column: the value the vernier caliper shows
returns 38.6 mm
